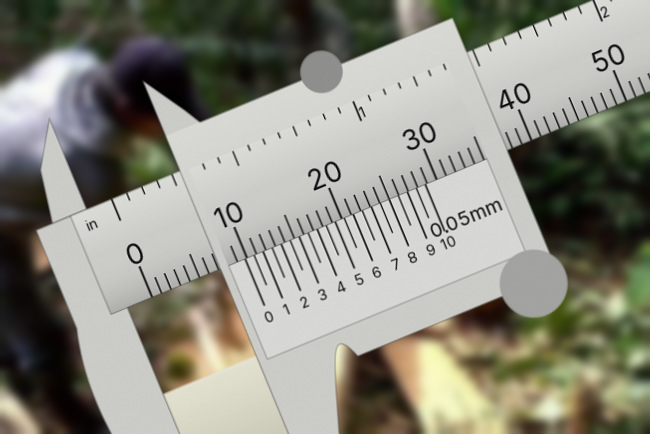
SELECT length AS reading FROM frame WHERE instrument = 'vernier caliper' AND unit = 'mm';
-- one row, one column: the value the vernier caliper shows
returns 9.8 mm
